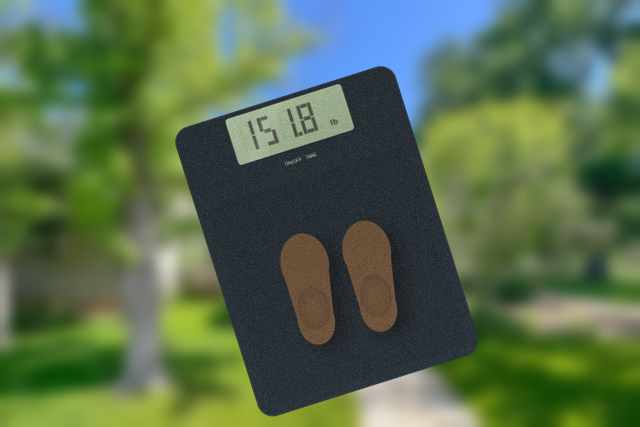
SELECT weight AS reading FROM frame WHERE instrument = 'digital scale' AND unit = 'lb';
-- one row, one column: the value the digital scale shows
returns 151.8 lb
